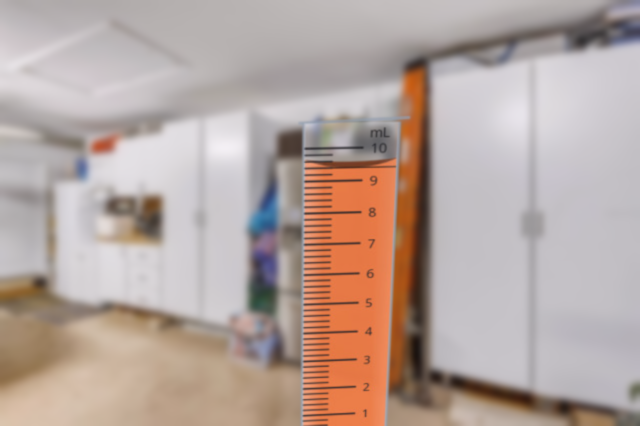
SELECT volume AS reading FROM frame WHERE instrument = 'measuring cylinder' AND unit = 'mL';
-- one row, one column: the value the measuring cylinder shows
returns 9.4 mL
